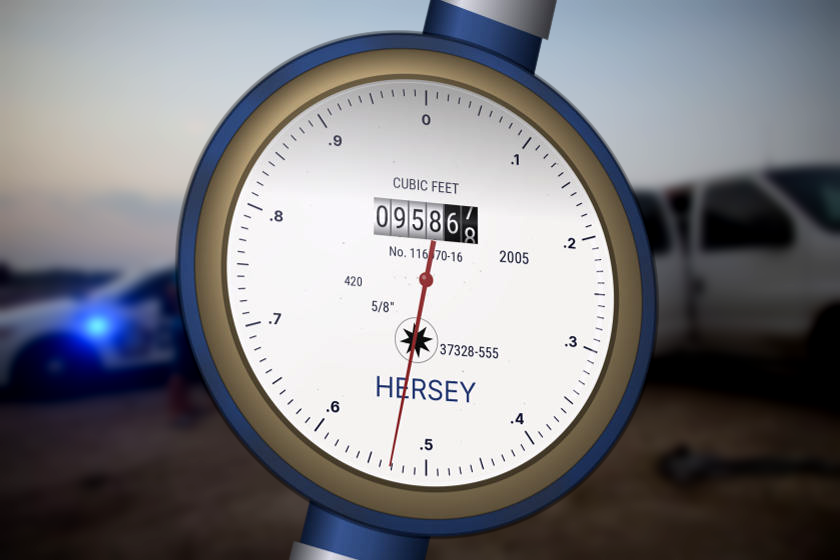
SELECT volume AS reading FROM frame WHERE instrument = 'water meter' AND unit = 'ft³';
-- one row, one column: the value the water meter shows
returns 95867.53 ft³
